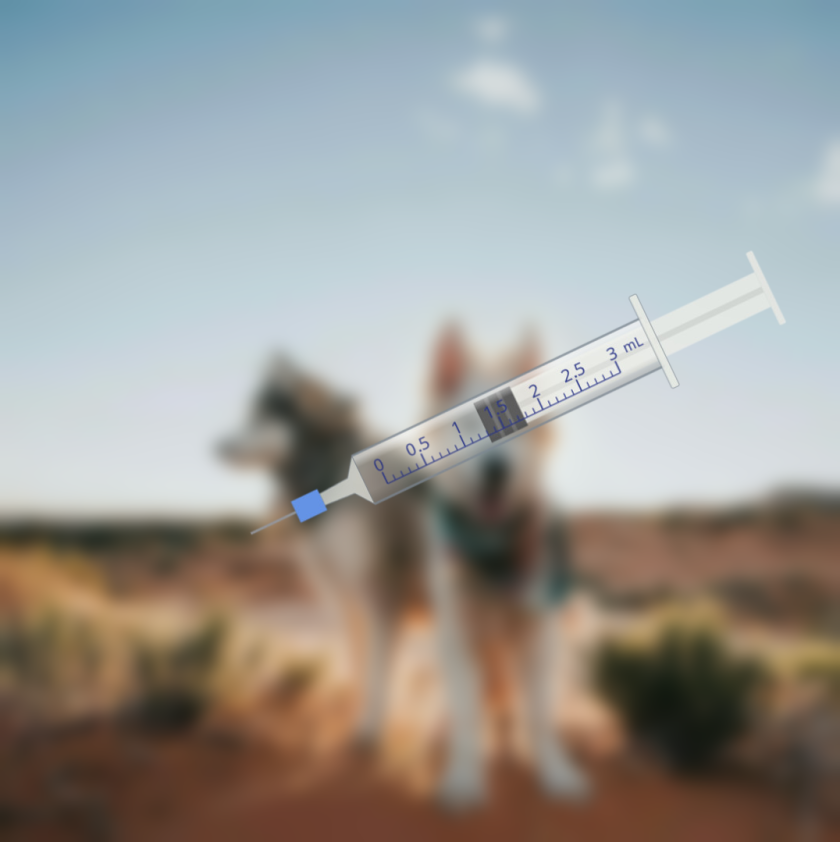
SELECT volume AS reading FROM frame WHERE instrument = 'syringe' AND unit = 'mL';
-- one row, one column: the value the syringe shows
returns 1.3 mL
